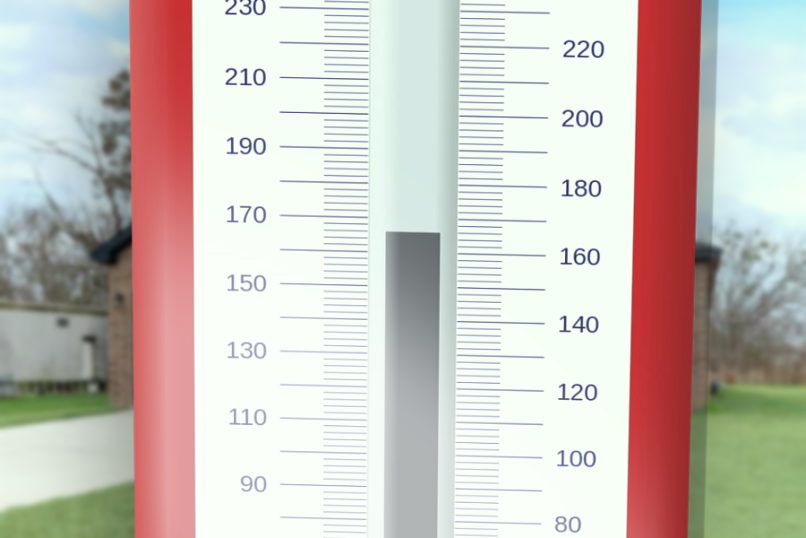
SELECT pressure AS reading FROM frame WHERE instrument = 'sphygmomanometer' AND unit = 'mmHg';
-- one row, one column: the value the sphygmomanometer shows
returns 166 mmHg
